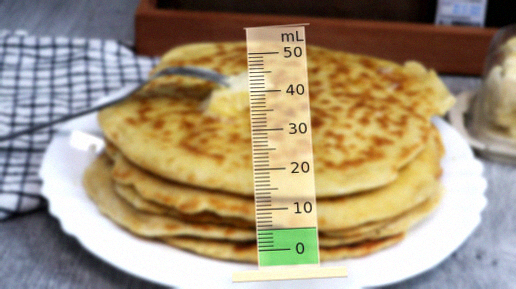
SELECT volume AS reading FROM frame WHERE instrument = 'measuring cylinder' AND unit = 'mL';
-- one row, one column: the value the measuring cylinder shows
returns 5 mL
